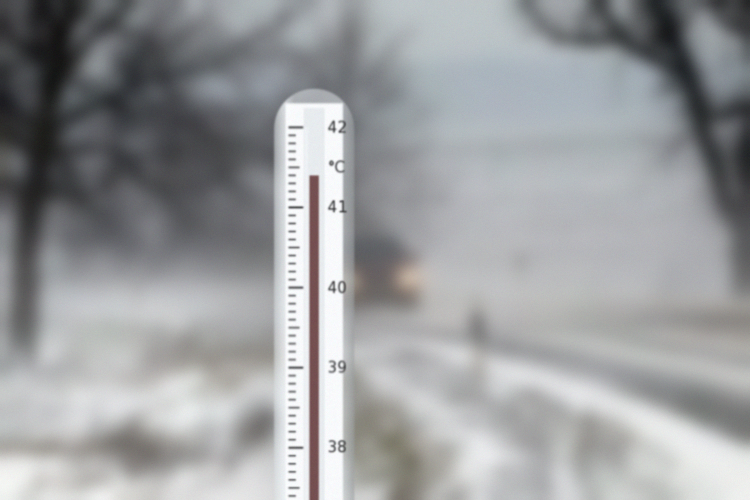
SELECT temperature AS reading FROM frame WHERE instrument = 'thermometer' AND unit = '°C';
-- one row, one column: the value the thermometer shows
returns 41.4 °C
